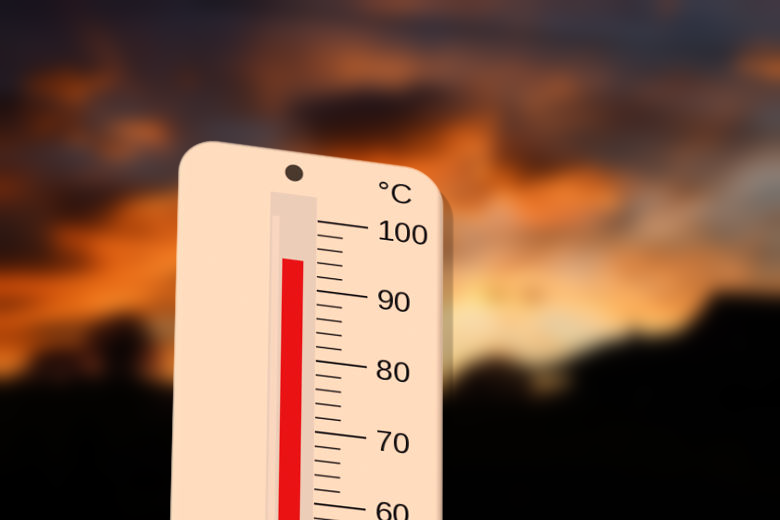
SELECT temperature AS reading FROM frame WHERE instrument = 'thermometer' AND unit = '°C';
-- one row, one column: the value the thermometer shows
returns 94 °C
